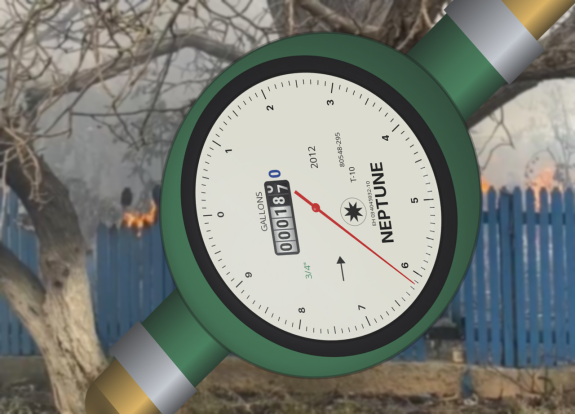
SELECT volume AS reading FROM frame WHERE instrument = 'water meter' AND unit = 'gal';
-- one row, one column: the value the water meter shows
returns 1866.1 gal
